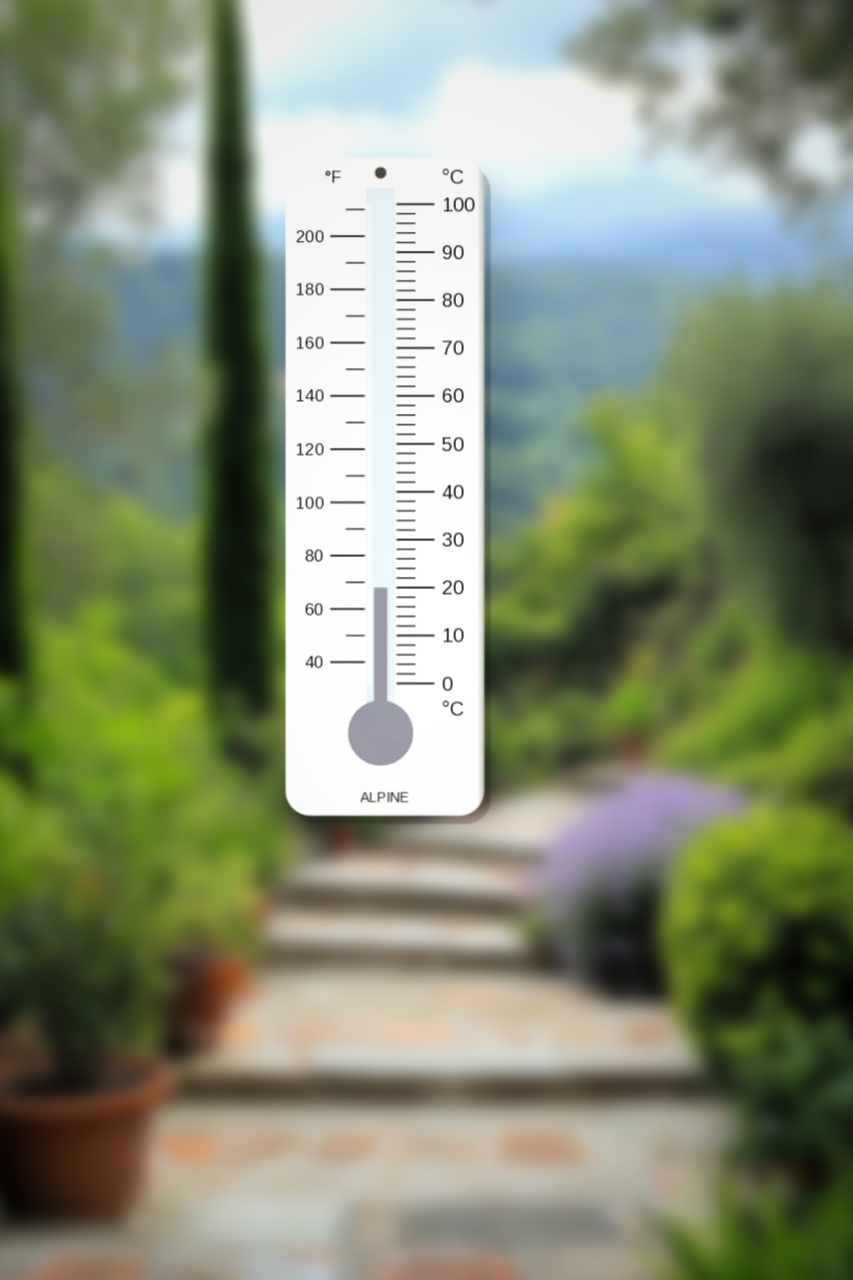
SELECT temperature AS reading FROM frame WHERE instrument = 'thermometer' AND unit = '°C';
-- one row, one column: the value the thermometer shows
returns 20 °C
